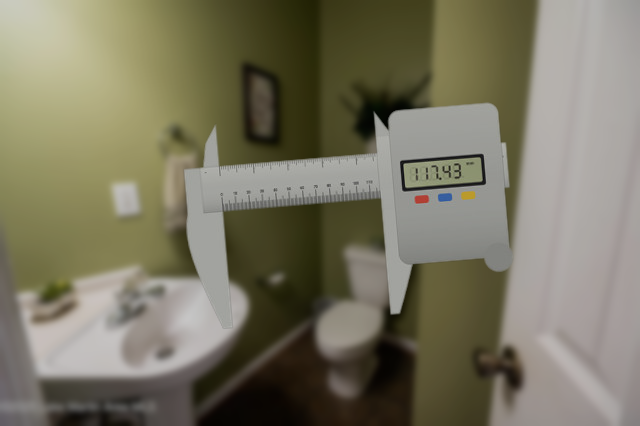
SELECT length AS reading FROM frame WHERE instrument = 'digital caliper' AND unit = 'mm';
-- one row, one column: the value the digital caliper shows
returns 117.43 mm
